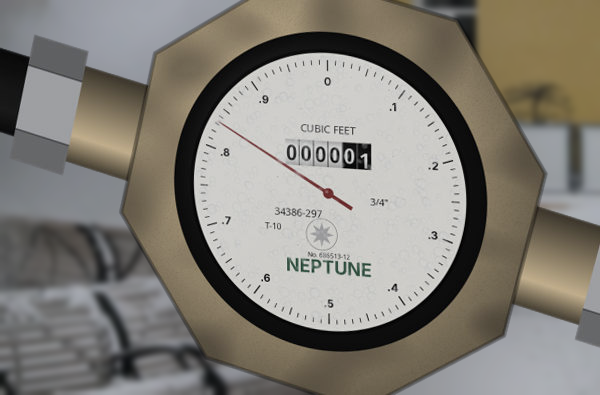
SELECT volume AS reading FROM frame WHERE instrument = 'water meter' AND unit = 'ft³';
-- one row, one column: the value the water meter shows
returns 0.83 ft³
